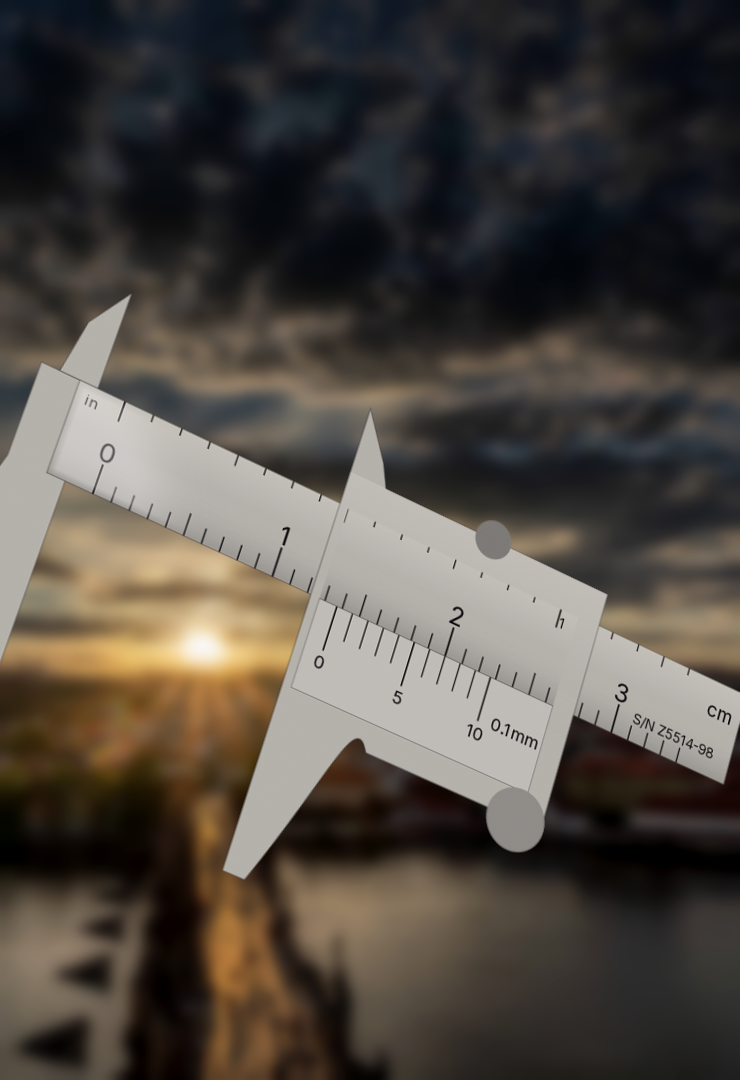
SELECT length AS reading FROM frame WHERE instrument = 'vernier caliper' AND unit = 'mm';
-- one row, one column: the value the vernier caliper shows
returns 13.7 mm
